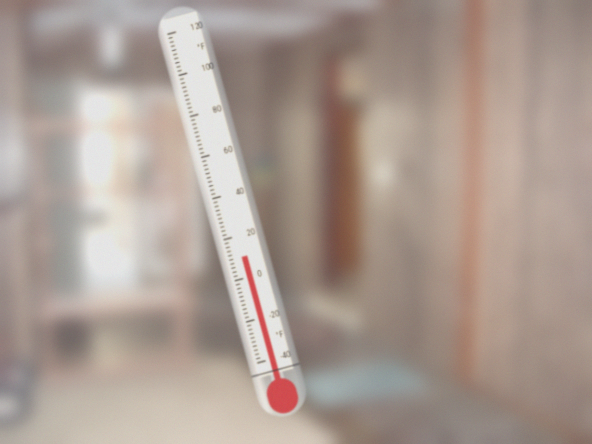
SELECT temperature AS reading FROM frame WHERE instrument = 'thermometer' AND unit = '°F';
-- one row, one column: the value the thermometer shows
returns 10 °F
